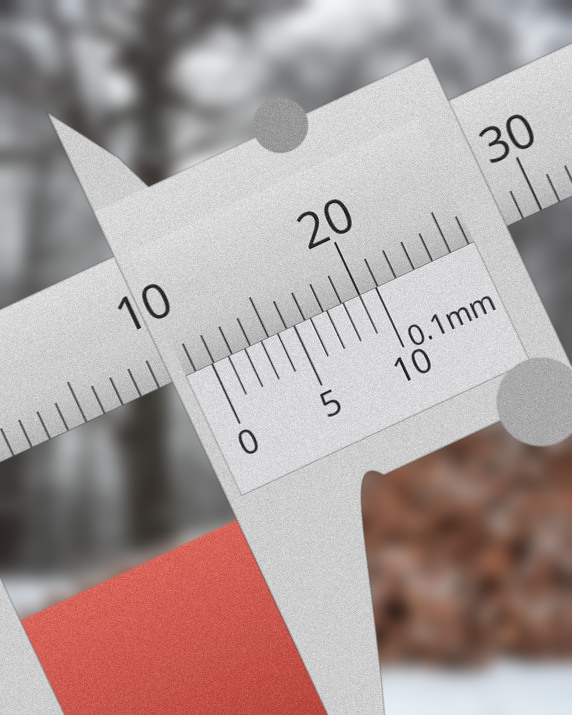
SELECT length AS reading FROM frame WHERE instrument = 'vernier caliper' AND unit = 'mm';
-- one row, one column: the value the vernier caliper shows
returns 11.9 mm
